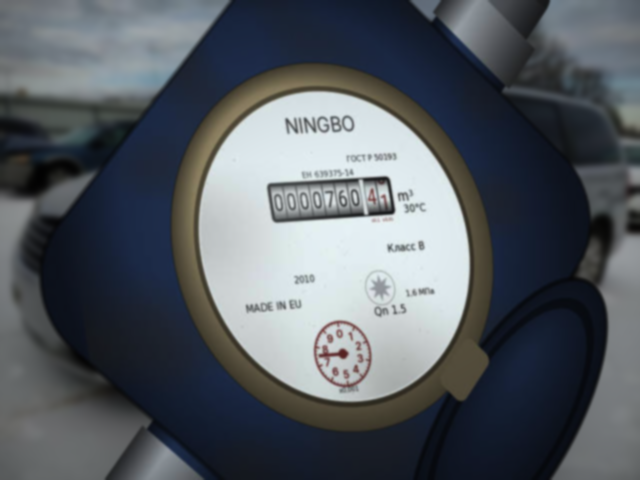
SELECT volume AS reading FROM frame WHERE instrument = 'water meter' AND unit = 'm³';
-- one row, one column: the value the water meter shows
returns 760.407 m³
